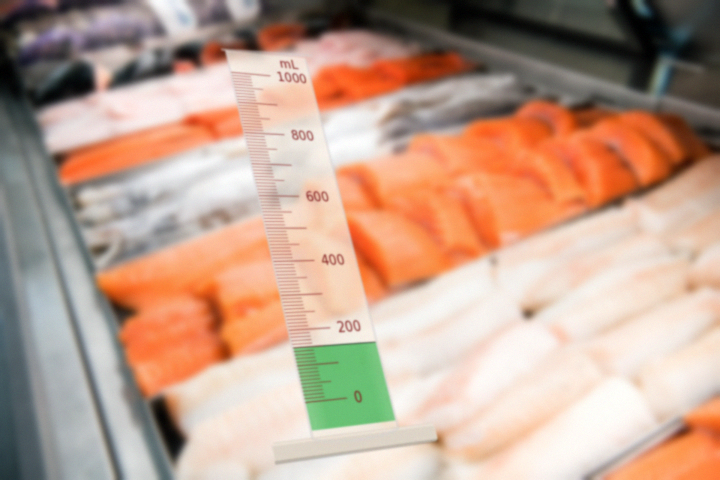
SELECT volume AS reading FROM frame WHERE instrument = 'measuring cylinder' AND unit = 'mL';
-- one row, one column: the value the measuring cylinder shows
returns 150 mL
